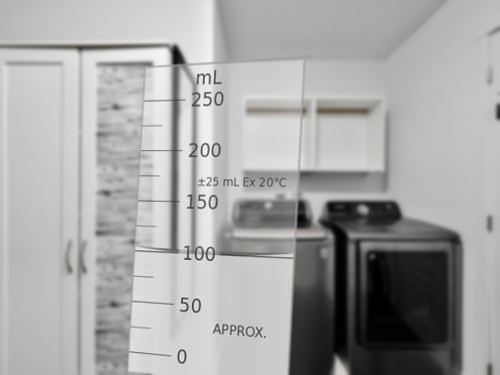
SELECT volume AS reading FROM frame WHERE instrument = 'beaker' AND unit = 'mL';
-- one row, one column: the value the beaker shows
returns 100 mL
